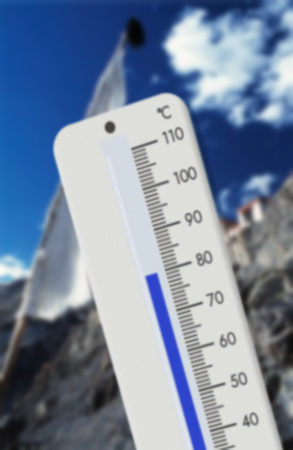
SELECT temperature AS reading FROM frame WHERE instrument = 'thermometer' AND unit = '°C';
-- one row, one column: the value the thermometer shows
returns 80 °C
